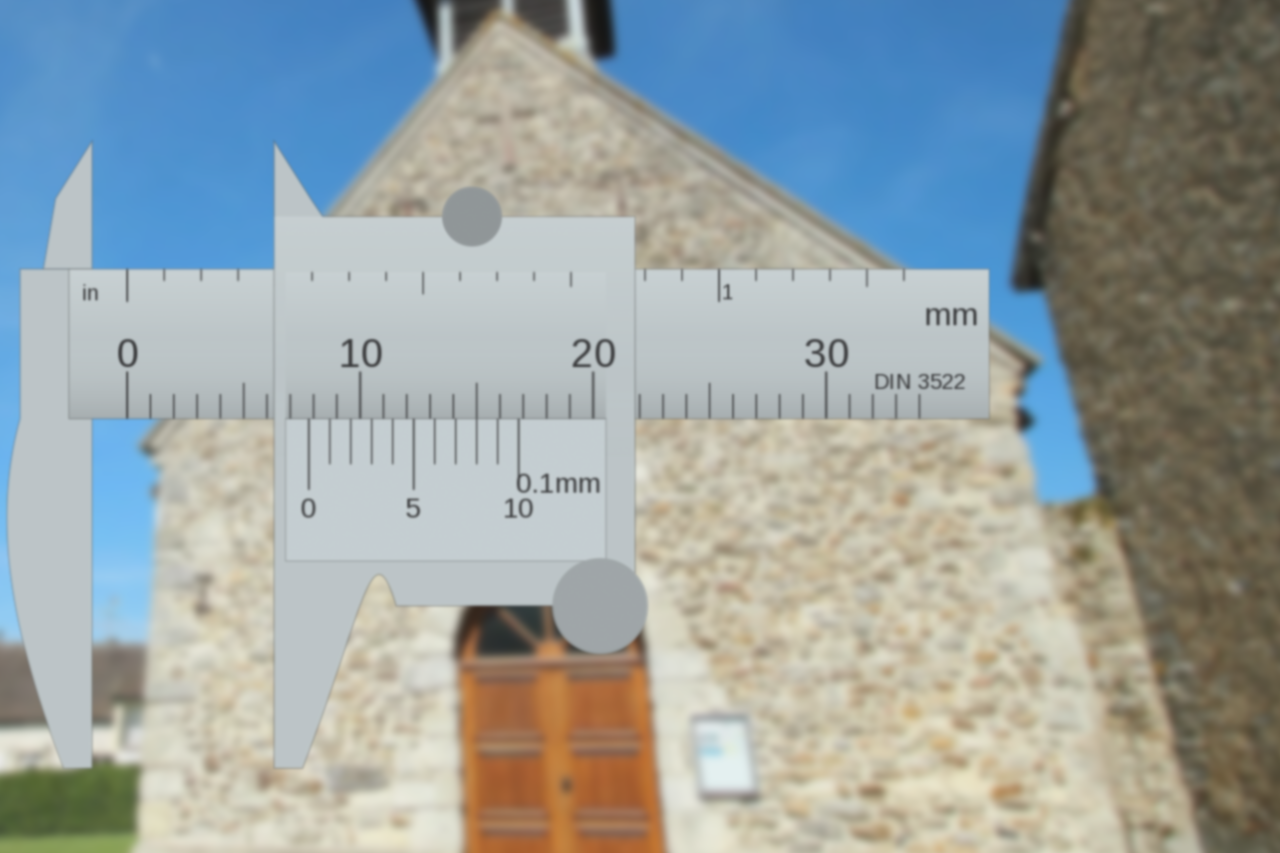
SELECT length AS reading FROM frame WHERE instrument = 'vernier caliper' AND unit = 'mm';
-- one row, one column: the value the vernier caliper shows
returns 7.8 mm
